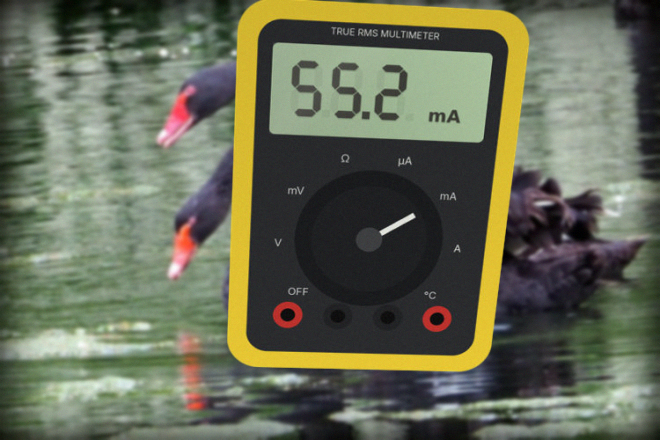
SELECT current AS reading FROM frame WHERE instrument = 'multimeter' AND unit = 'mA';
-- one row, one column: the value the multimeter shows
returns 55.2 mA
